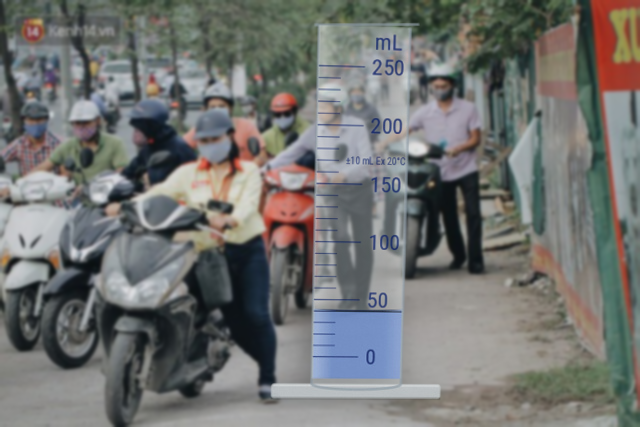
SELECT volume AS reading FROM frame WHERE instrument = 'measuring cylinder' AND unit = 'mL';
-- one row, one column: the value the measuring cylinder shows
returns 40 mL
